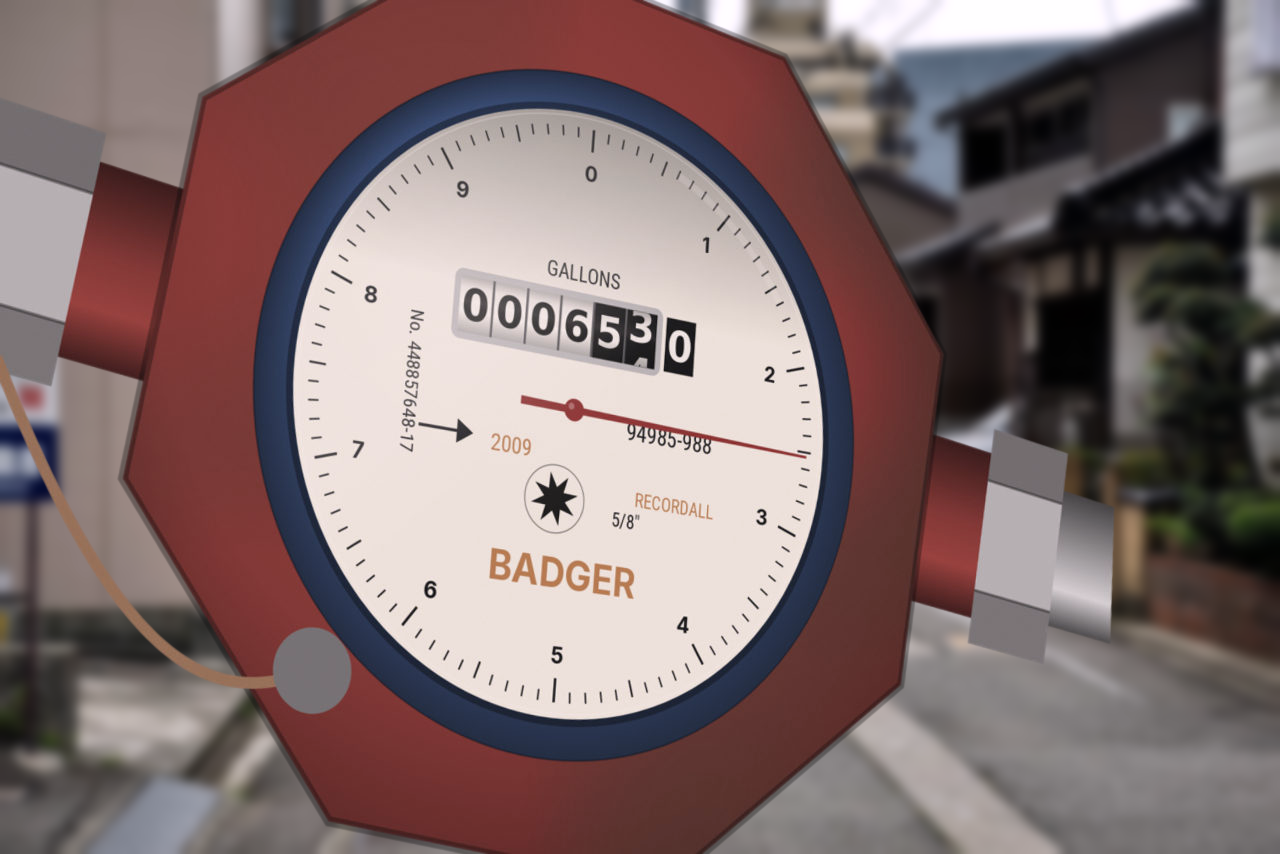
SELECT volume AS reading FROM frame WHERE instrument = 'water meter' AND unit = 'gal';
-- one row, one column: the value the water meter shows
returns 6532.5 gal
